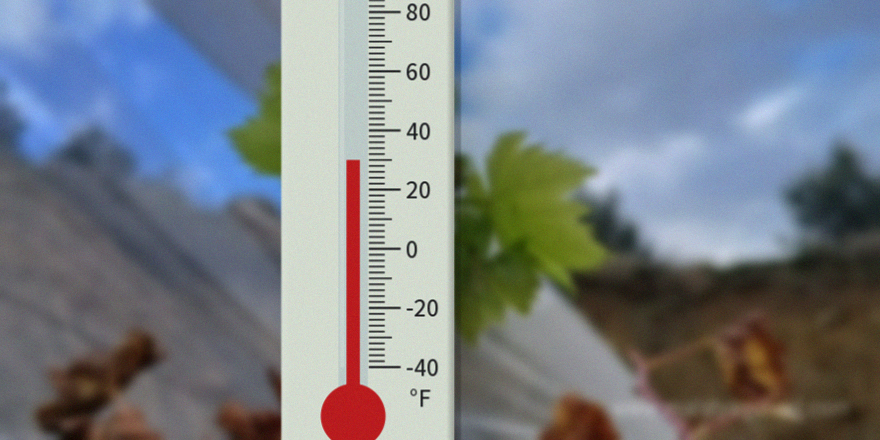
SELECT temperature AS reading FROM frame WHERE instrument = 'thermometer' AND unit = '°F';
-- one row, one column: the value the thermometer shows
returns 30 °F
